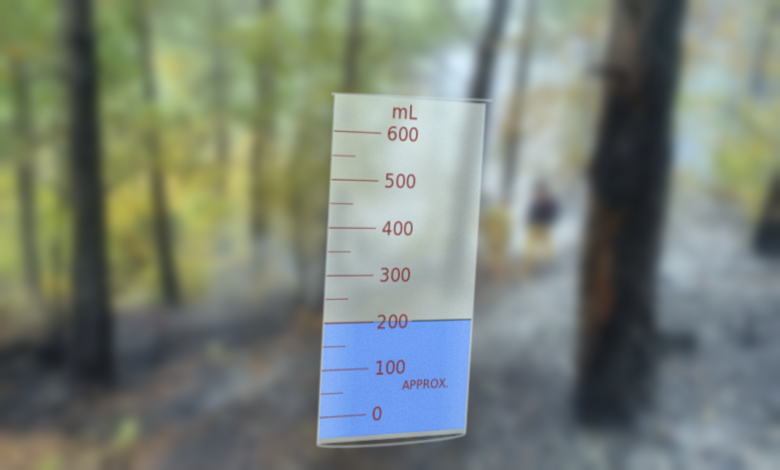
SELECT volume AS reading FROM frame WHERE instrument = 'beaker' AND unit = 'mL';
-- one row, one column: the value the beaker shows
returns 200 mL
